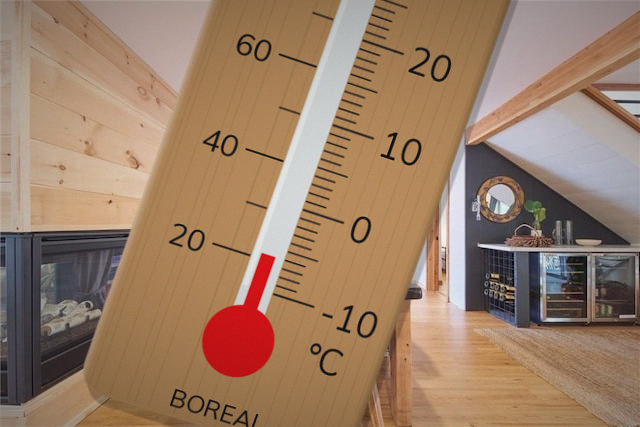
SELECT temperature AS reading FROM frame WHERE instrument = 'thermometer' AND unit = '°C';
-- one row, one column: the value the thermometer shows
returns -6 °C
